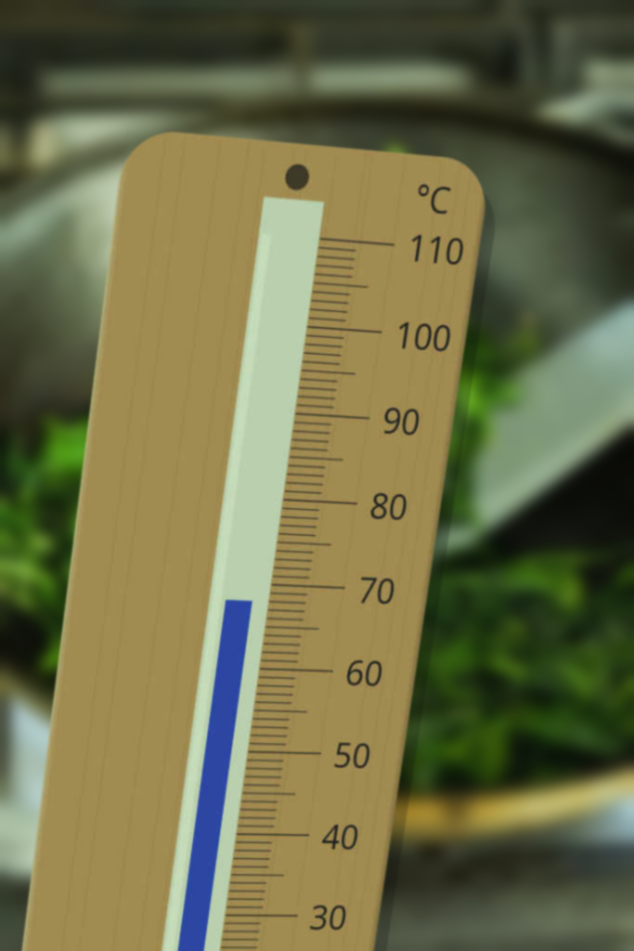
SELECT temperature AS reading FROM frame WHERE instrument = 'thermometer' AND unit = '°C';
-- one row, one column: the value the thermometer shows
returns 68 °C
